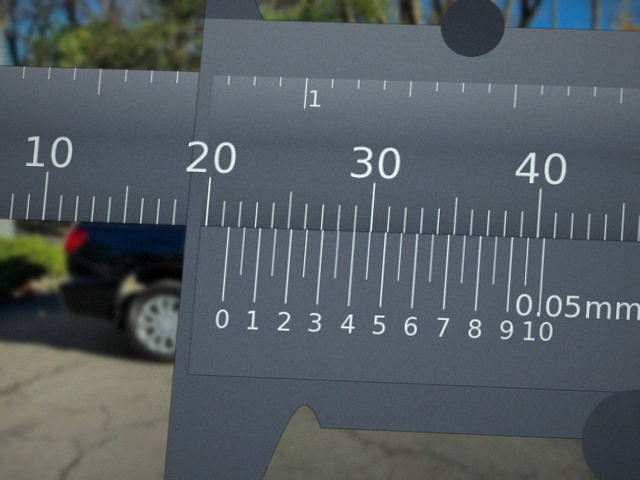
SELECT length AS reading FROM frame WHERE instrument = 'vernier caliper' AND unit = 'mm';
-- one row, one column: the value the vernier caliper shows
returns 21.4 mm
